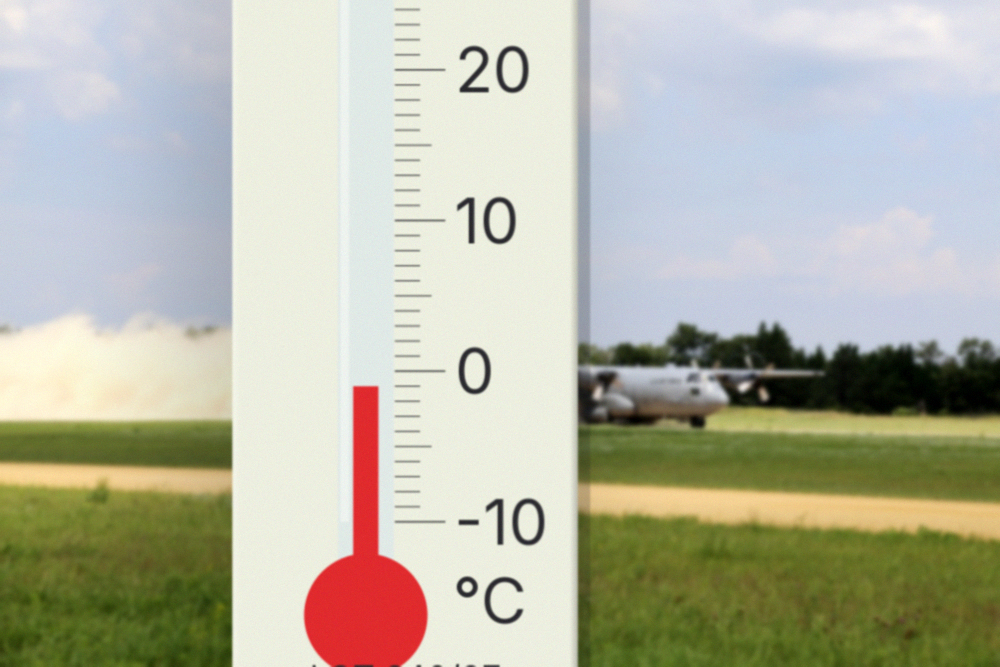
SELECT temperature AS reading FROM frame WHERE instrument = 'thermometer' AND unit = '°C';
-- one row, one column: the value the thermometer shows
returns -1 °C
